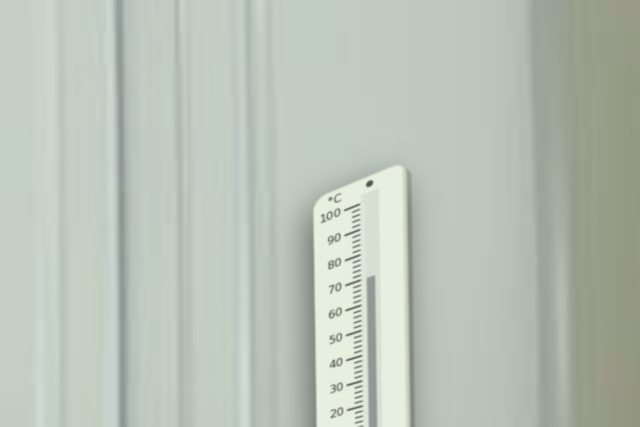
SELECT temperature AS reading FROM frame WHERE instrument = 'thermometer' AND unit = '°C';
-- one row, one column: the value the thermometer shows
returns 70 °C
